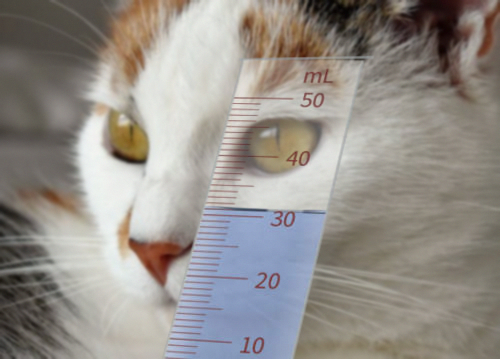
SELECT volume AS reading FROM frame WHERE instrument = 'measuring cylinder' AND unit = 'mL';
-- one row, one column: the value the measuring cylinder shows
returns 31 mL
